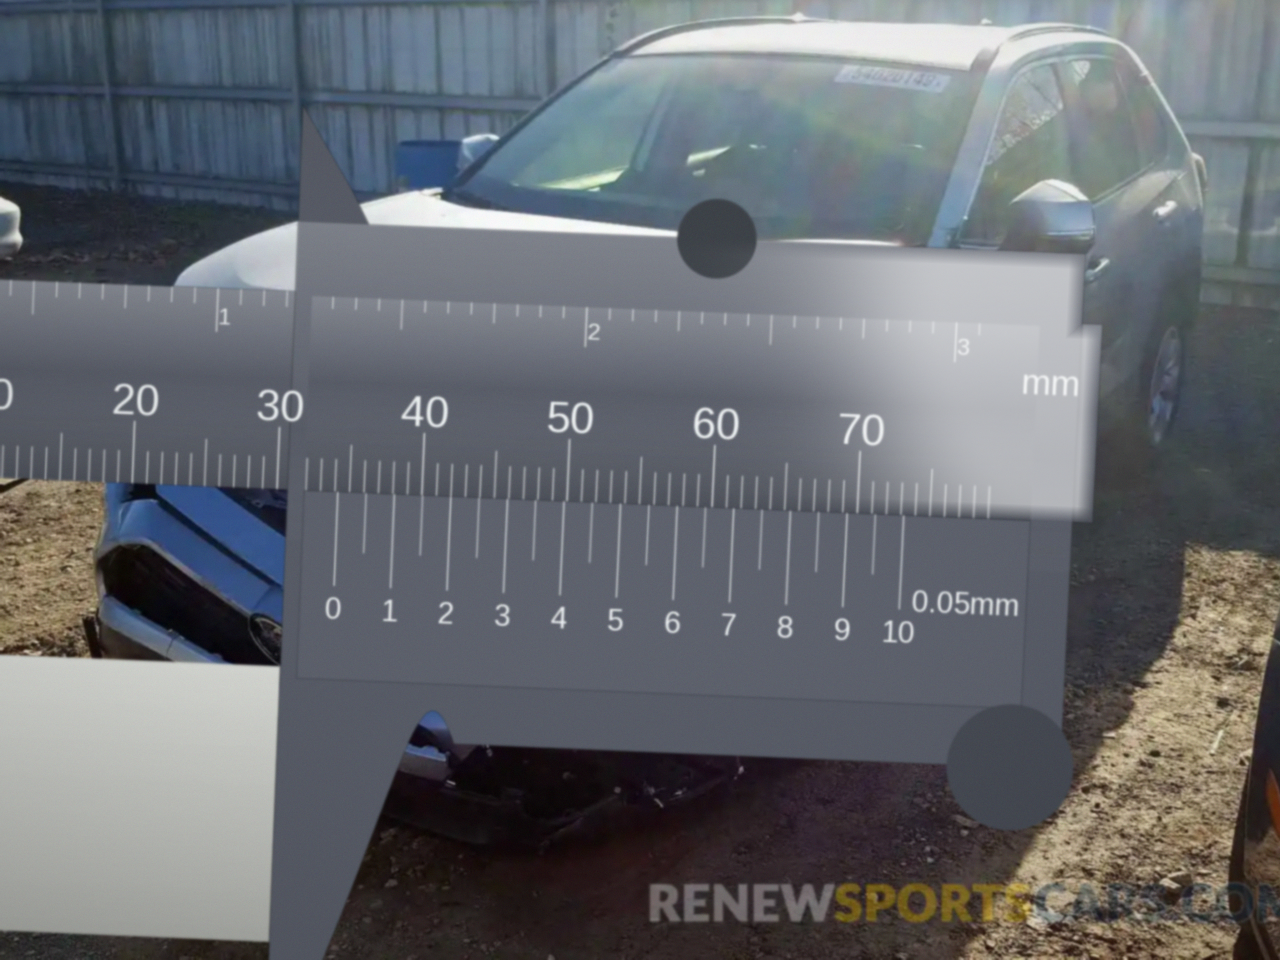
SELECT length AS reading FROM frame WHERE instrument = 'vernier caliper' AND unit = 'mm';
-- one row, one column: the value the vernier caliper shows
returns 34.2 mm
